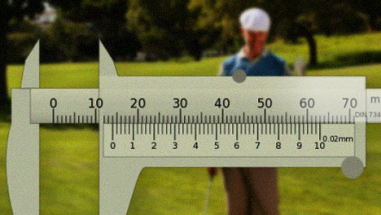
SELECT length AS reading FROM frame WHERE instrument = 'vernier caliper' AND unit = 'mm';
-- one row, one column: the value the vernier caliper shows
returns 14.0 mm
